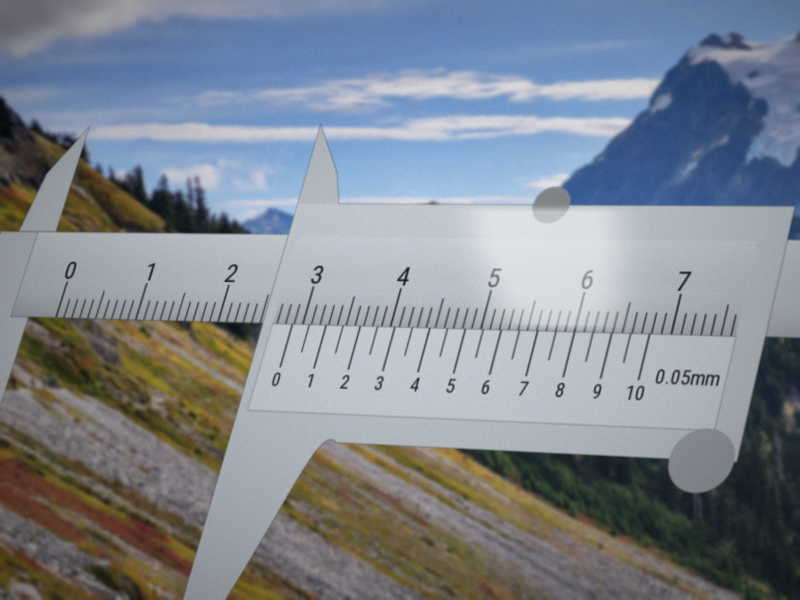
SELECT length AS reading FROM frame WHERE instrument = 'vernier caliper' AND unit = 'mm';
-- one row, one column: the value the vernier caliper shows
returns 28.8 mm
